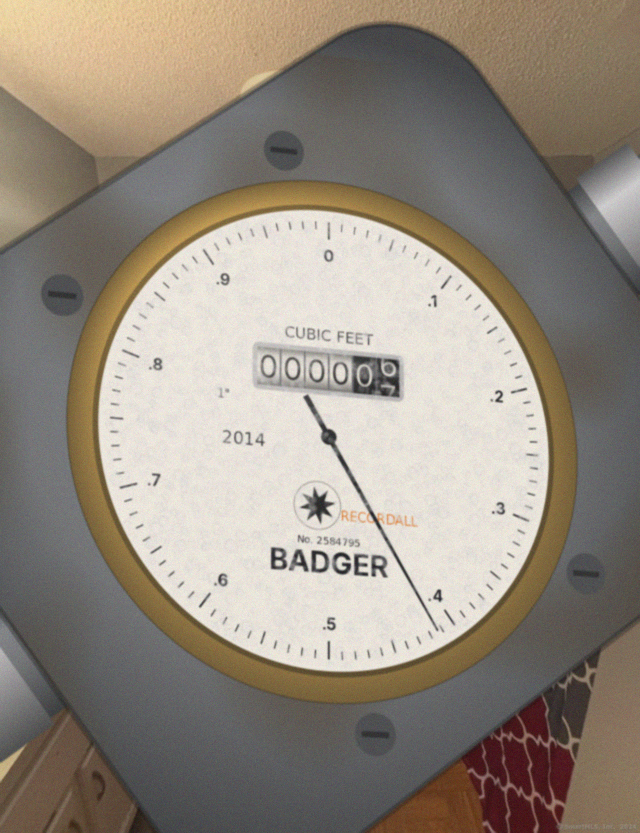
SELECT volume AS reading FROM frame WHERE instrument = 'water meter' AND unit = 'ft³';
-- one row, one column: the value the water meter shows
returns 6.41 ft³
